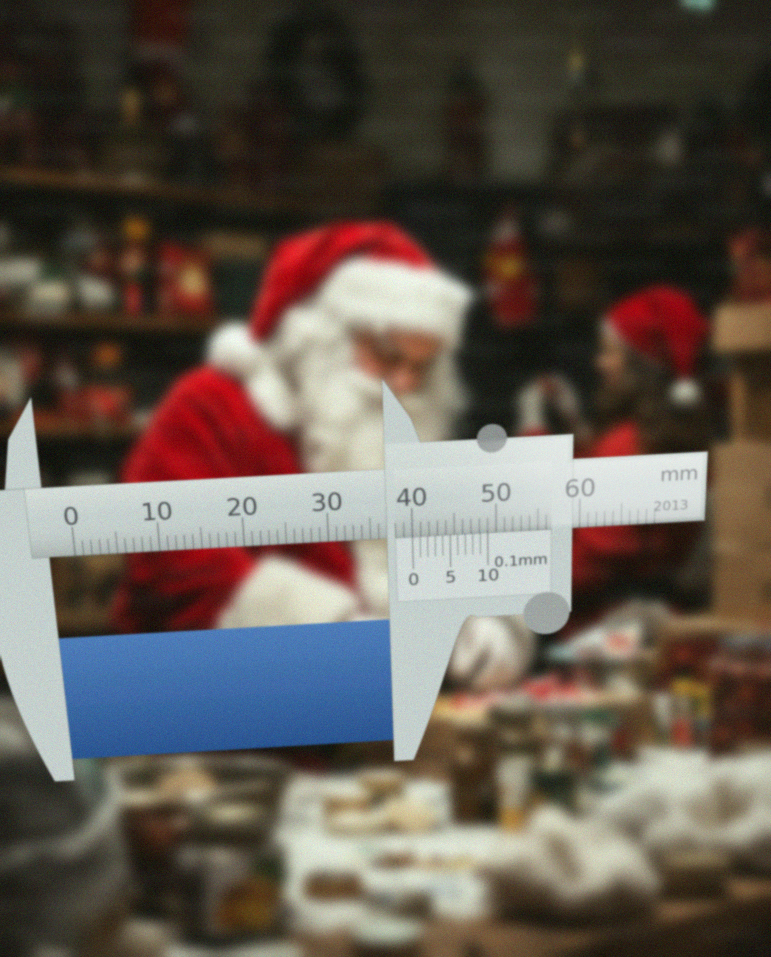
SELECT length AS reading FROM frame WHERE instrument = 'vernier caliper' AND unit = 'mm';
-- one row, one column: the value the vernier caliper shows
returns 40.0 mm
